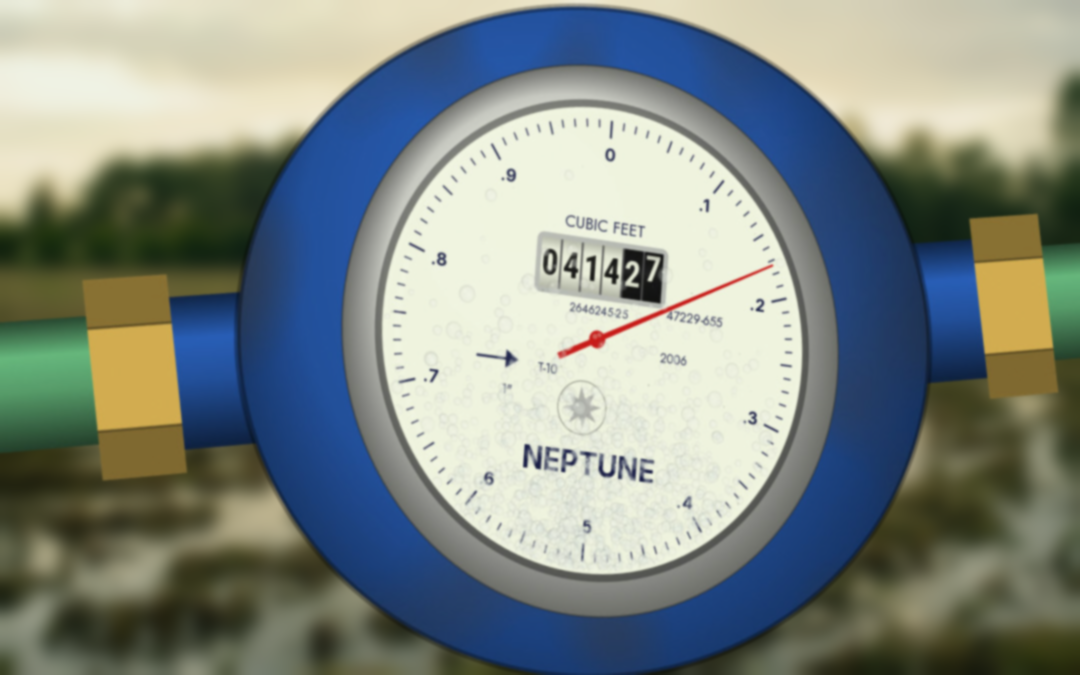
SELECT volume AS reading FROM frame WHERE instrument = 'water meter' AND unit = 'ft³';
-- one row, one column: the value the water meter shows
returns 41427.17 ft³
